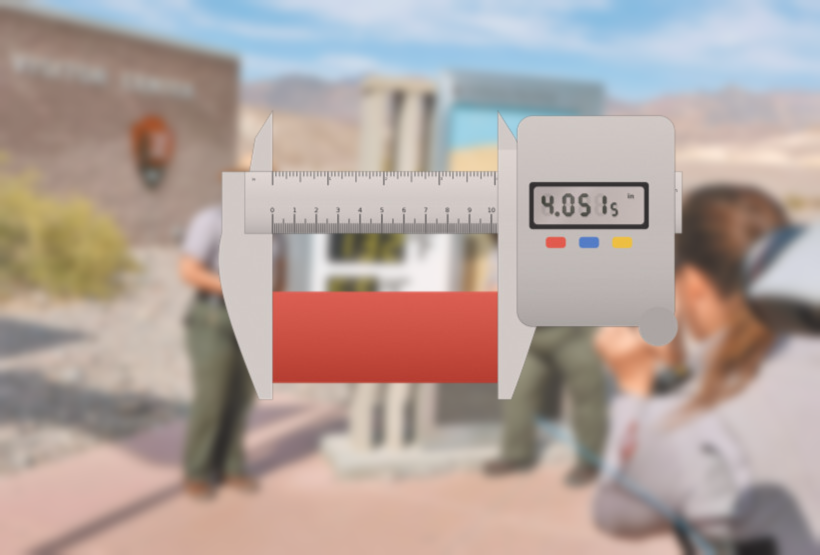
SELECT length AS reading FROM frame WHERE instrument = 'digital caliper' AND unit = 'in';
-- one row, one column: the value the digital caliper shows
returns 4.0515 in
